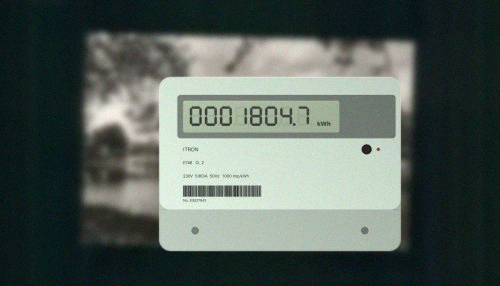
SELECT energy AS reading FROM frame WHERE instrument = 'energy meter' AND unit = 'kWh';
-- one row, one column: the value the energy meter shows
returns 1804.7 kWh
